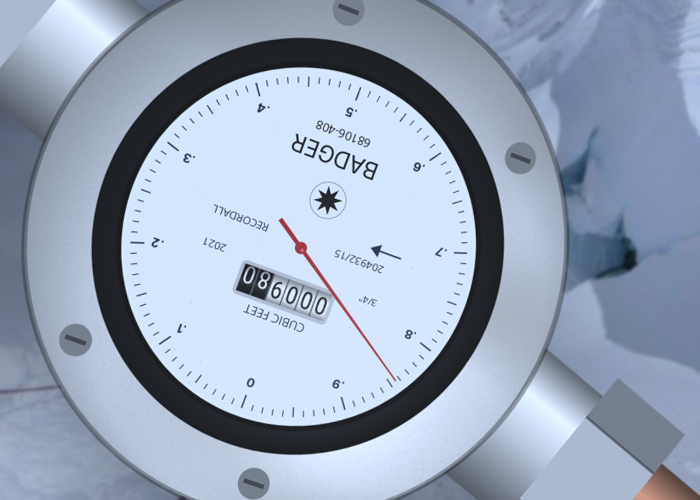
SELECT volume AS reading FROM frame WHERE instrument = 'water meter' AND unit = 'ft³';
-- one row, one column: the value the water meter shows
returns 979.84 ft³
